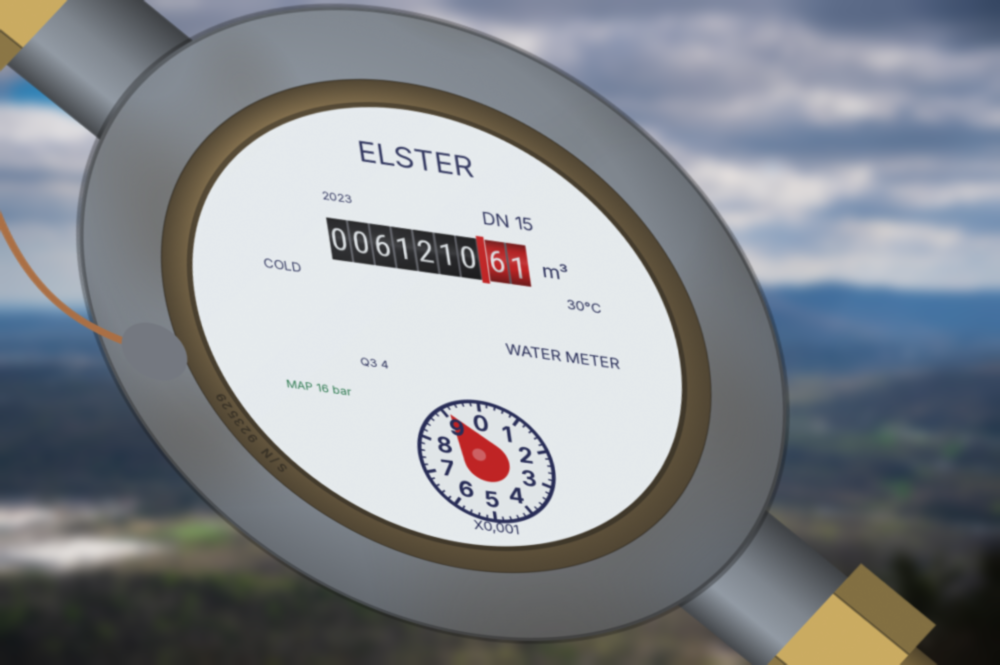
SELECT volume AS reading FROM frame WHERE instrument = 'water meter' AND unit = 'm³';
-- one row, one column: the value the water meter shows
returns 61210.609 m³
